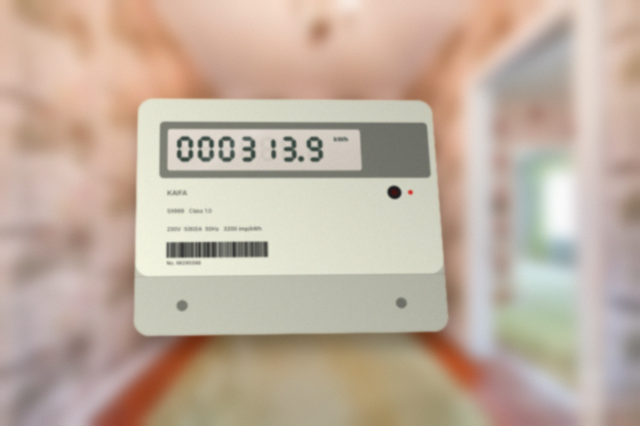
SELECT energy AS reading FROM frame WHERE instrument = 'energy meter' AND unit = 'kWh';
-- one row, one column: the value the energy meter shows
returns 313.9 kWh
